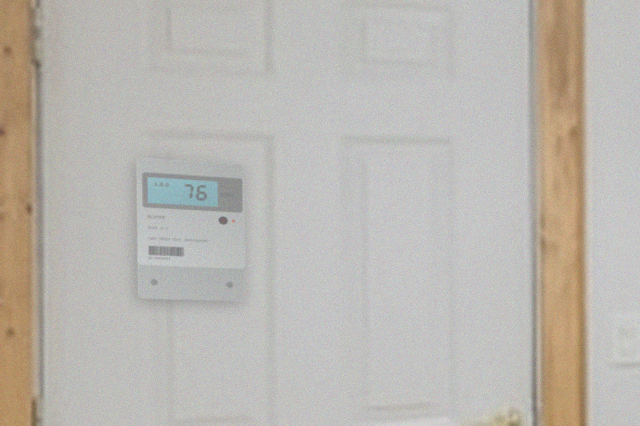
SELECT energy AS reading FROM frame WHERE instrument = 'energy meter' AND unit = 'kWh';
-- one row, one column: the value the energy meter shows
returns 76 kWh
